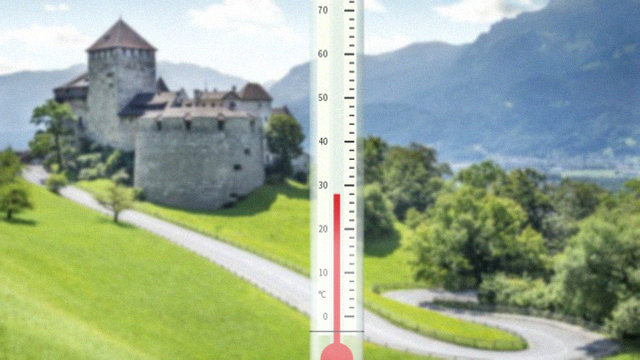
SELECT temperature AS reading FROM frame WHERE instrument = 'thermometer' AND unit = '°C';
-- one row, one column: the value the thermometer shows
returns 28 °C
